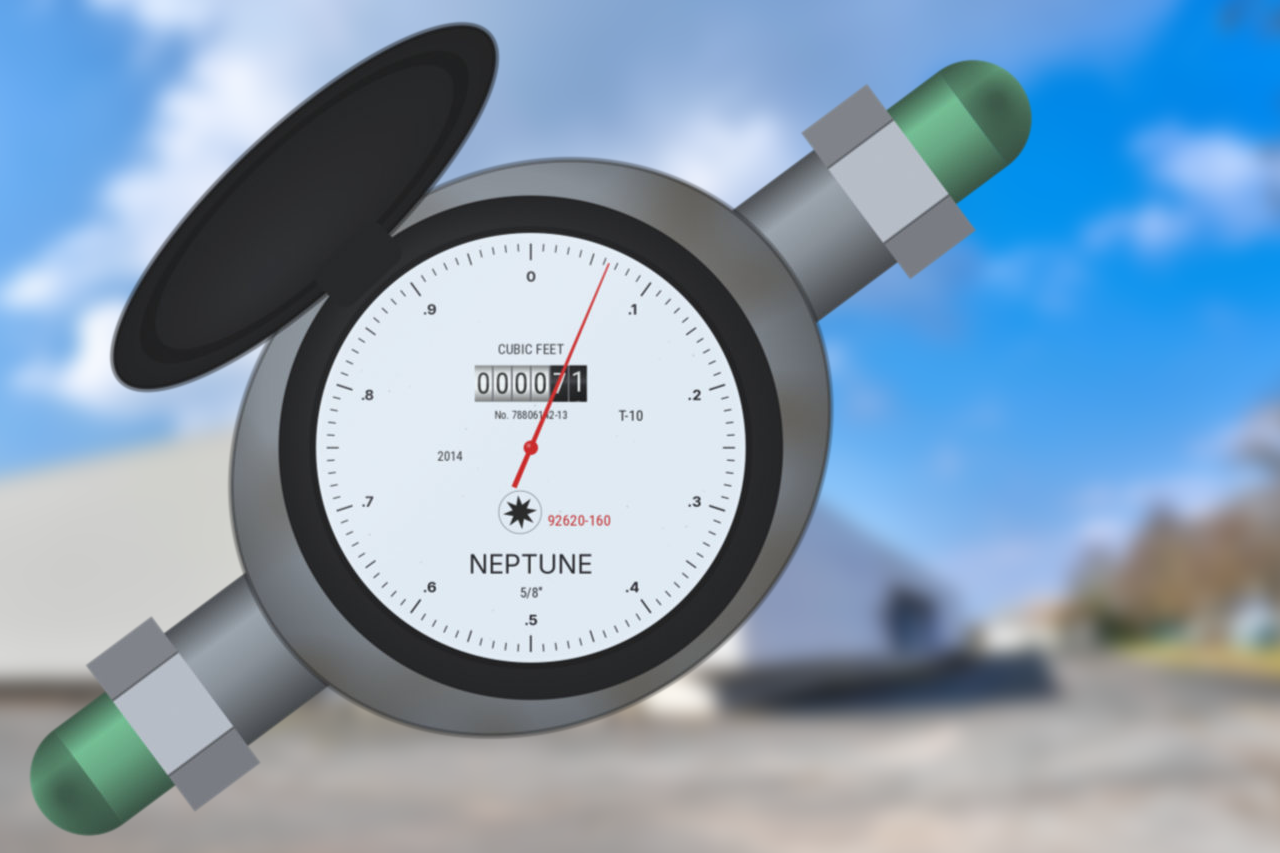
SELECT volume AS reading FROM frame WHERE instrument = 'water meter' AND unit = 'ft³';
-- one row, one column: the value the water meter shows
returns 71.06 ft³
